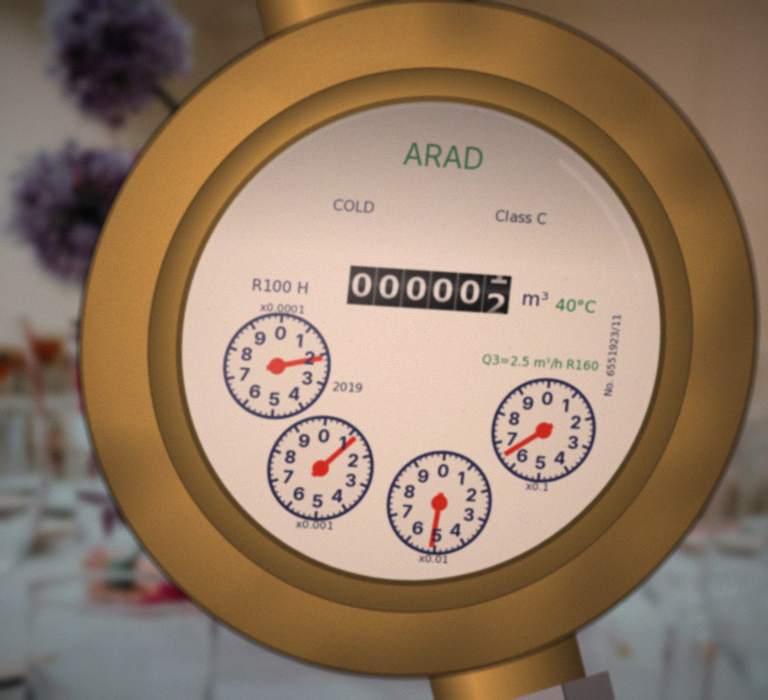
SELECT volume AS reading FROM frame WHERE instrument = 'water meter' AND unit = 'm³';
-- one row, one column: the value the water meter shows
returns 1.6512 m³
